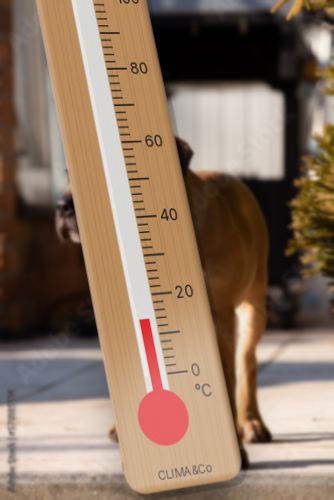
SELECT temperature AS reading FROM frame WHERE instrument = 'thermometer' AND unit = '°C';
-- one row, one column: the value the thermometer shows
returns 14 °C
